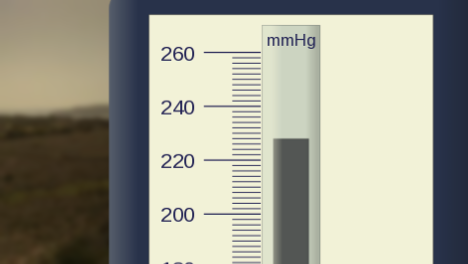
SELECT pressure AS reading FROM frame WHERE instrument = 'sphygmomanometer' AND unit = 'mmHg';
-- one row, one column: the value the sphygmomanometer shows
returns 228 mmHg
